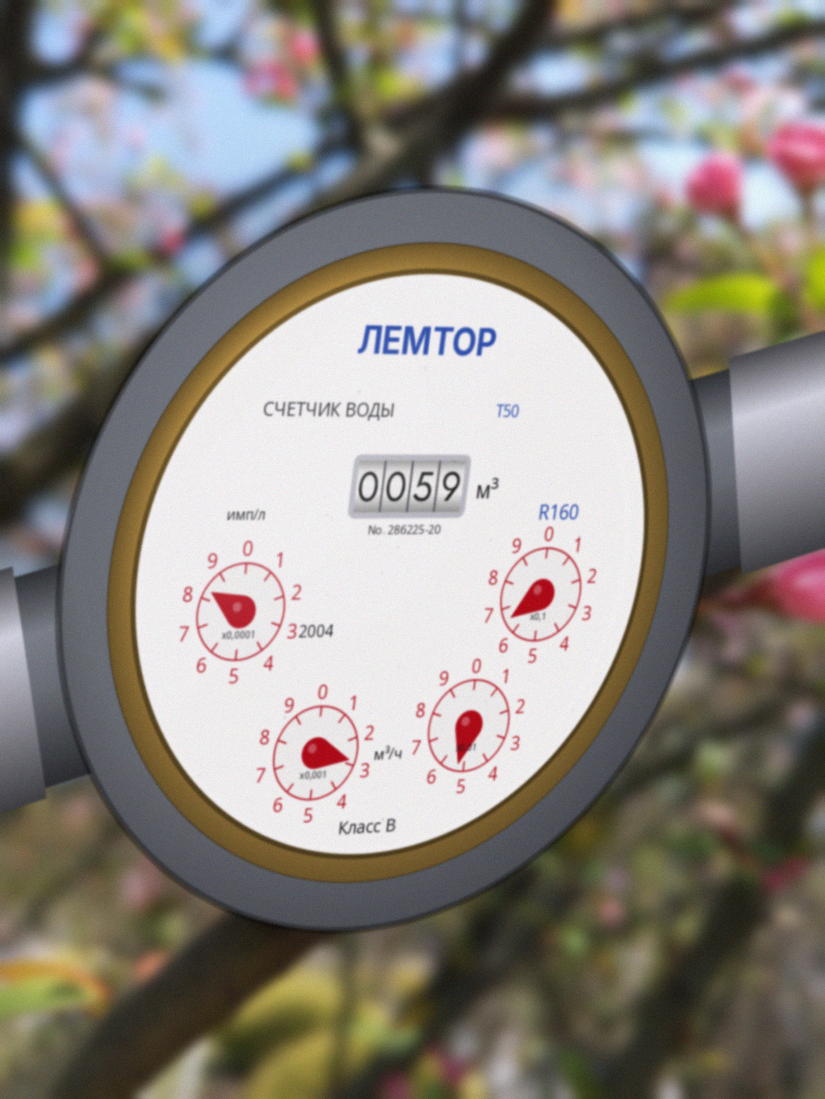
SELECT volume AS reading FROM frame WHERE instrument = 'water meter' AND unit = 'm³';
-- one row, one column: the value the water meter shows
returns 59.6528 m³
